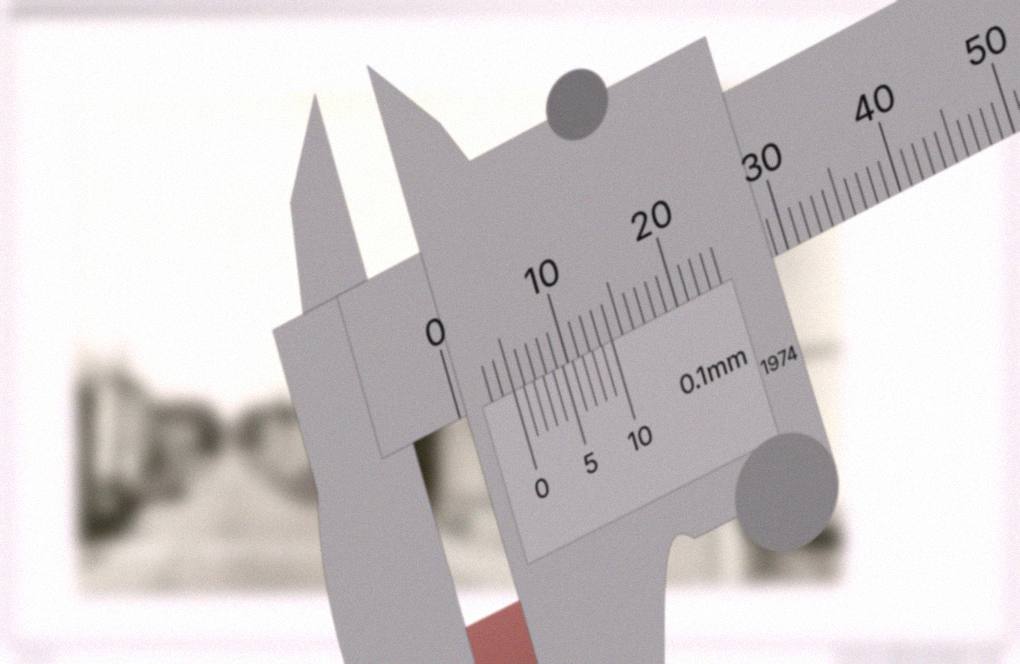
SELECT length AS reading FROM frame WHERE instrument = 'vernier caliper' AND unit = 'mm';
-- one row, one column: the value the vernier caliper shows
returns 5.0 mm
